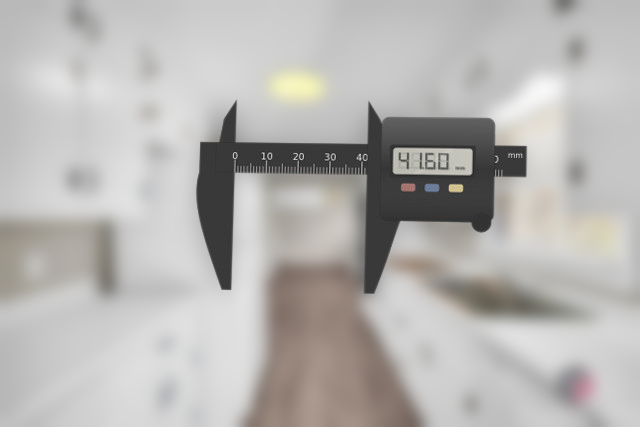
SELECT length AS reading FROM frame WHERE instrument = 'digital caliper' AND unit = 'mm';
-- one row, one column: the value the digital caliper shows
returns 41.60 mm
